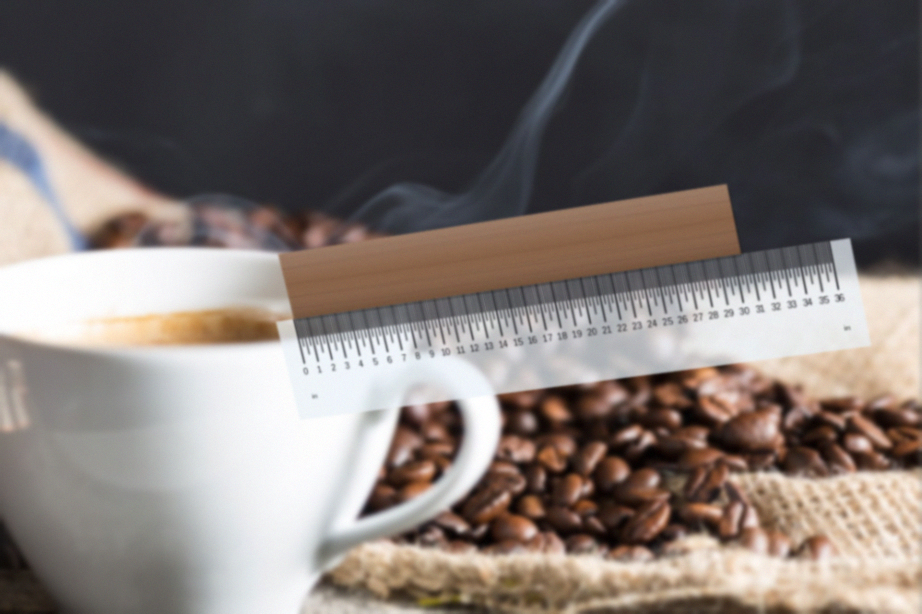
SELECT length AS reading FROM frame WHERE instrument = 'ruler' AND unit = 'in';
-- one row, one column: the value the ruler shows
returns 30.5 in
